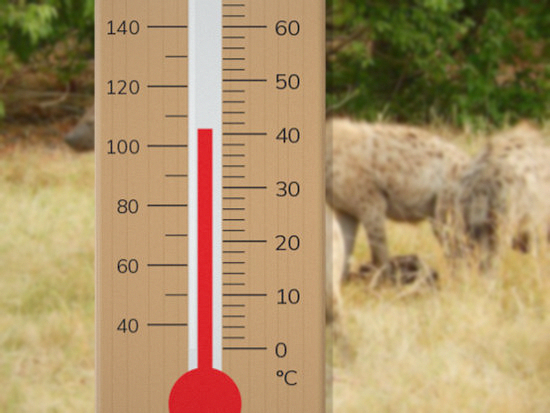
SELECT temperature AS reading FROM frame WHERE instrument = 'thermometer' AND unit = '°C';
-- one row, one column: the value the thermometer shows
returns 41 °C
